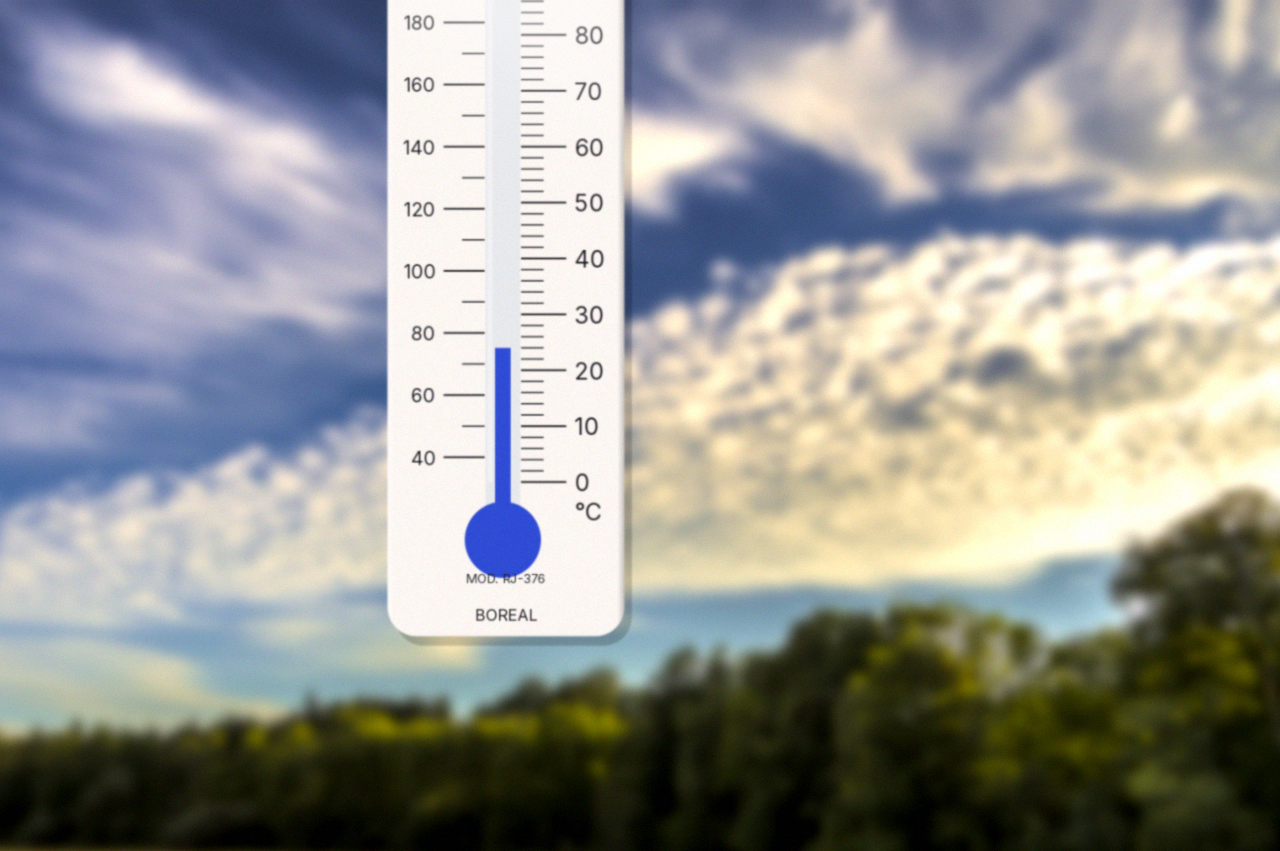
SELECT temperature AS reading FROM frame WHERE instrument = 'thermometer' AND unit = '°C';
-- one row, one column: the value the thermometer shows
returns 24 °C
